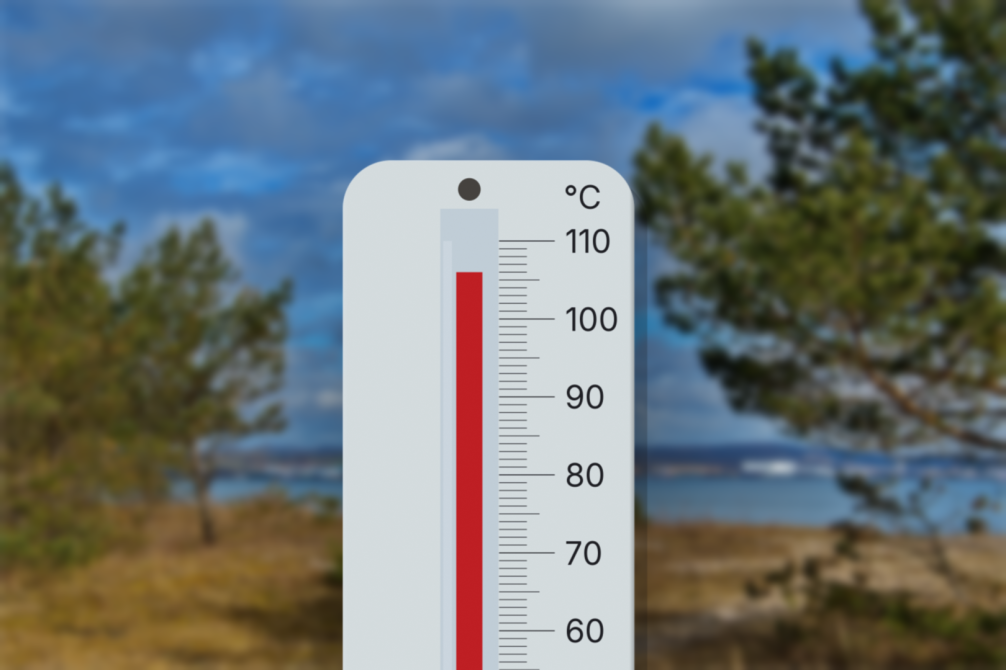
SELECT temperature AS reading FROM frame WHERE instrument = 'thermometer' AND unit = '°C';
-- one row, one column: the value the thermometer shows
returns 106 °C
